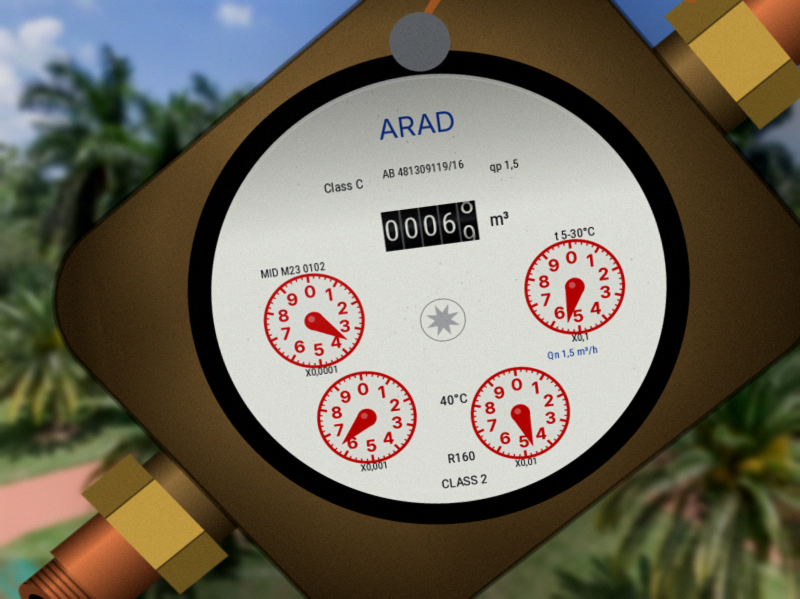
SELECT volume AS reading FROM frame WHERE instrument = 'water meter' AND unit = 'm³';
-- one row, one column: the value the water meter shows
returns 68.5463 m³
